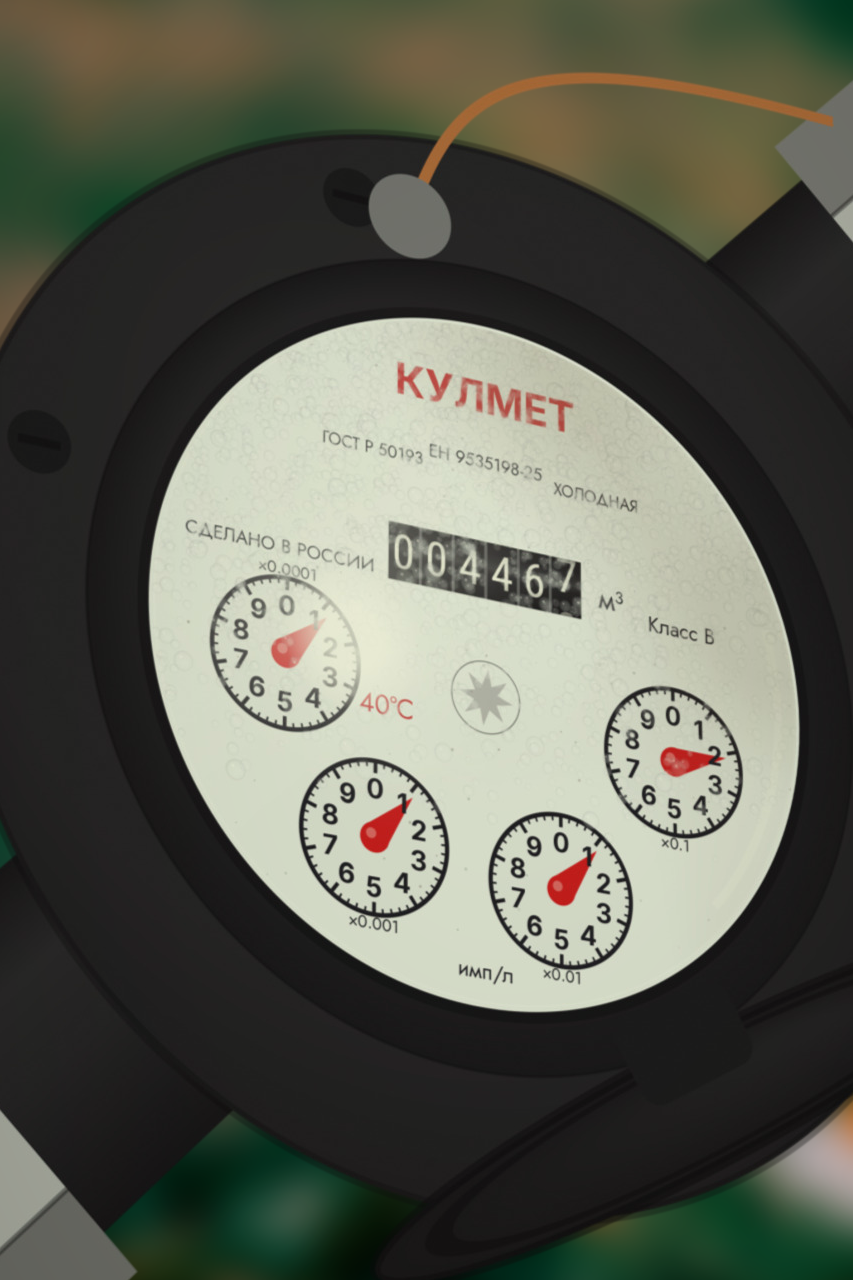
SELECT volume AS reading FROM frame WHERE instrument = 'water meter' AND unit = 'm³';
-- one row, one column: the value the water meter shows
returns 4467.2111 m³
